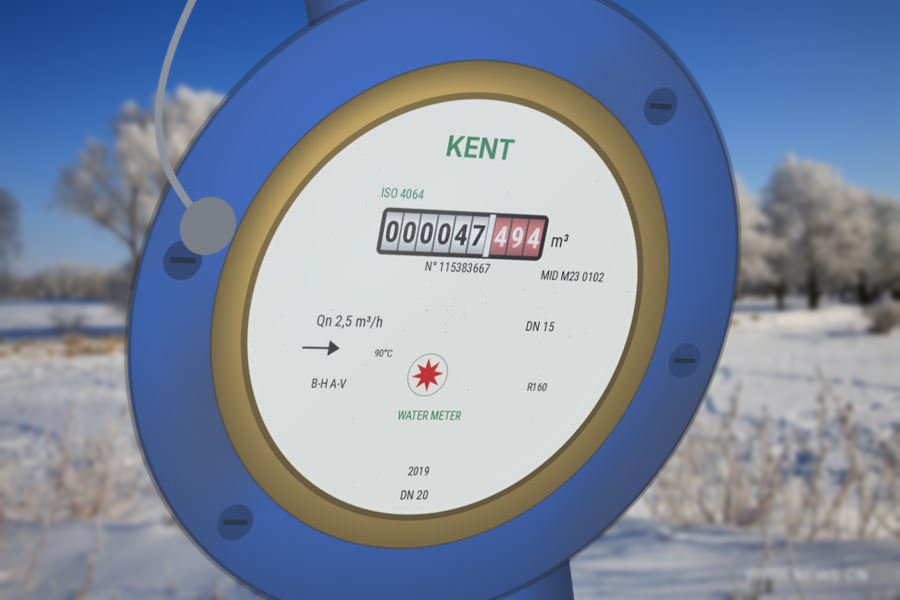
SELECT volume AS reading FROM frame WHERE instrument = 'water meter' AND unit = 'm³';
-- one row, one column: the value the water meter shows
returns 47.494 m³
